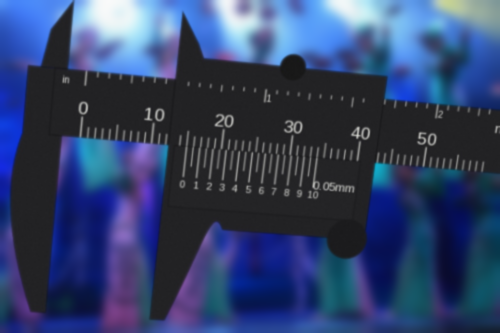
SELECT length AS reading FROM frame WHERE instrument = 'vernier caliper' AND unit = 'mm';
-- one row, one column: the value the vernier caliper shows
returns 15.0 mm
